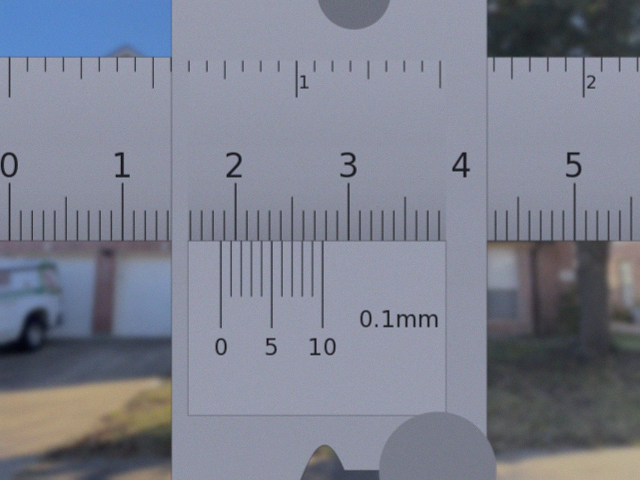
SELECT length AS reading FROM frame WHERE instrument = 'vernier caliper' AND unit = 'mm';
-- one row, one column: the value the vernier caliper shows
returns 18.7 mm
